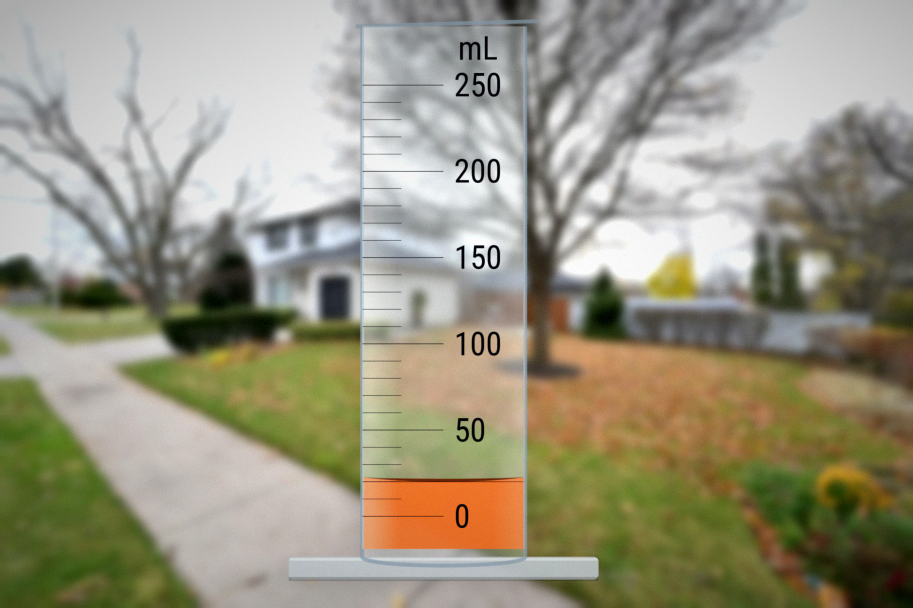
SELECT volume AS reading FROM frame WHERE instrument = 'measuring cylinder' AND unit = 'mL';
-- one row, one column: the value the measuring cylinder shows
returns 20 mL
